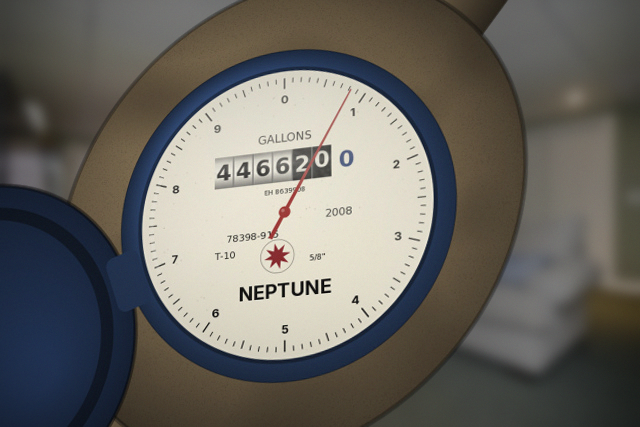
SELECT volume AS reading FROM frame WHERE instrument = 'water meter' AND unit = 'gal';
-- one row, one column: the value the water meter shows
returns 4466200.8 gal
